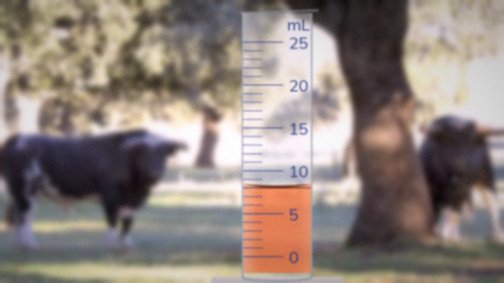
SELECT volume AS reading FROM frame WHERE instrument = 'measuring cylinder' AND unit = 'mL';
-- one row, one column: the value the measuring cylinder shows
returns 8 mL
